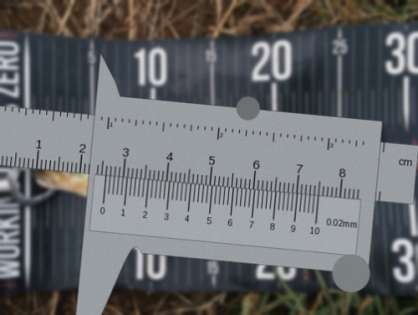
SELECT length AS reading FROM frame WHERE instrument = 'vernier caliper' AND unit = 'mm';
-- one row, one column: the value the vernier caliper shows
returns 26.0 mm
